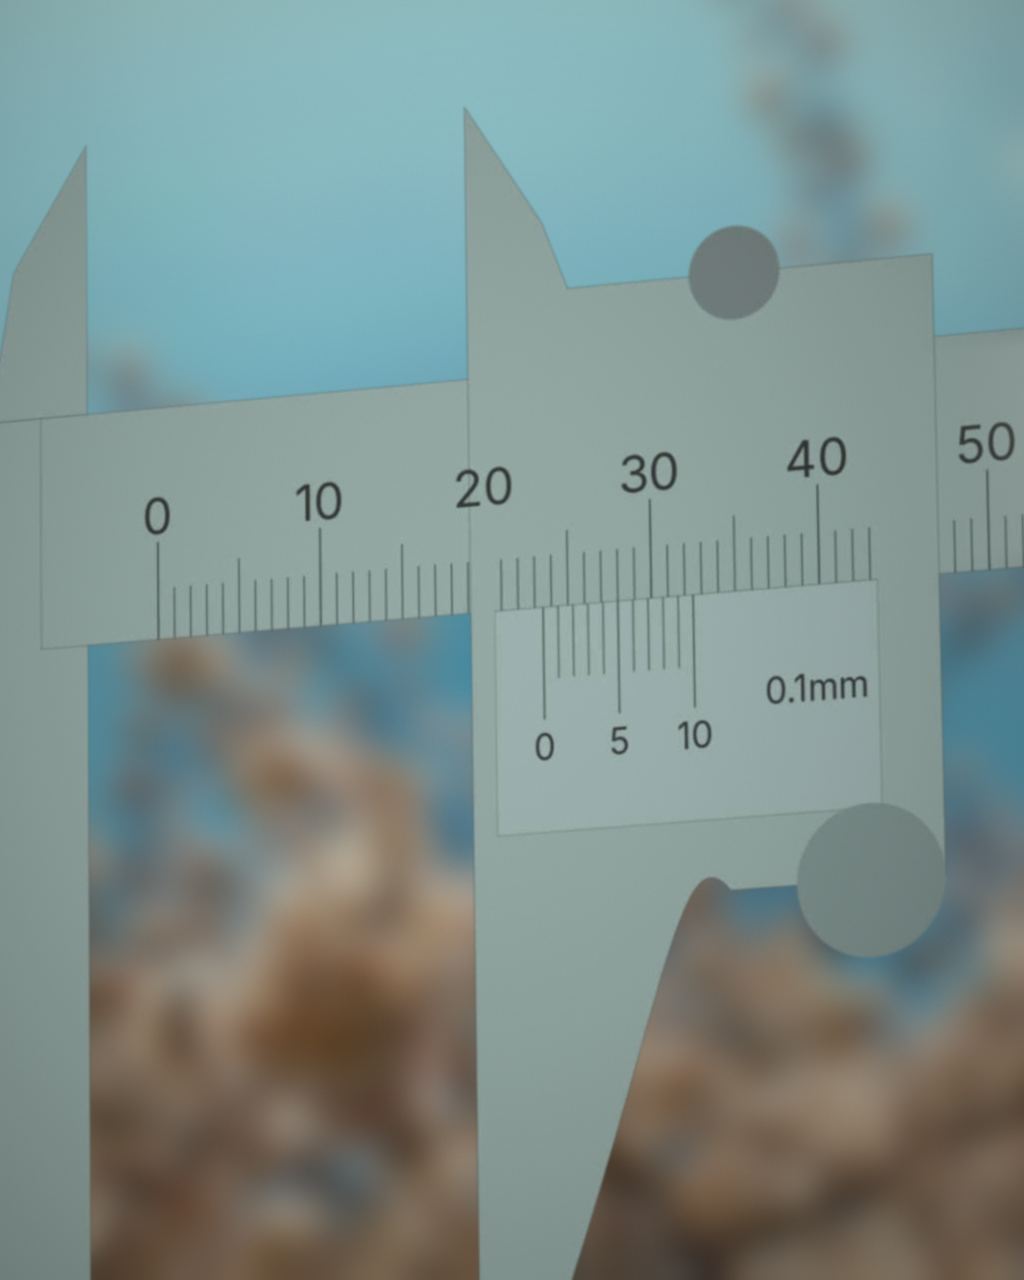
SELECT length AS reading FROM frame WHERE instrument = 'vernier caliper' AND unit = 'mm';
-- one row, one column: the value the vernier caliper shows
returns 23.5 mm
